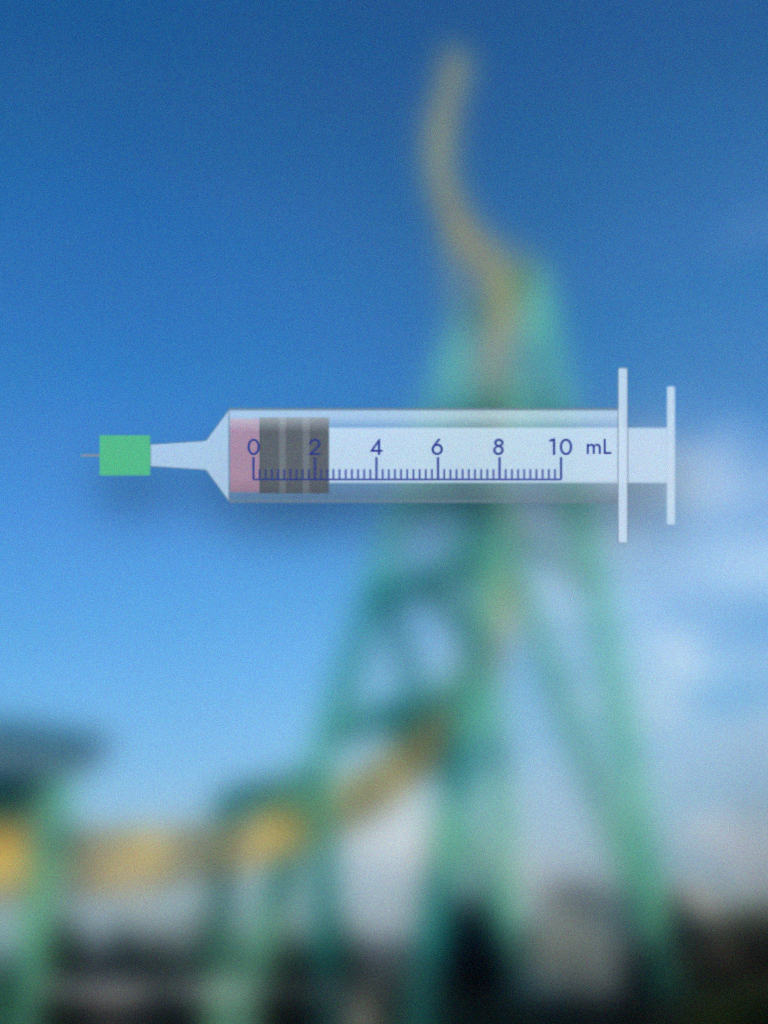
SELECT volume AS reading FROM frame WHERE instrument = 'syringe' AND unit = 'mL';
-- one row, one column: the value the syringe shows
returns 0.2 mL
